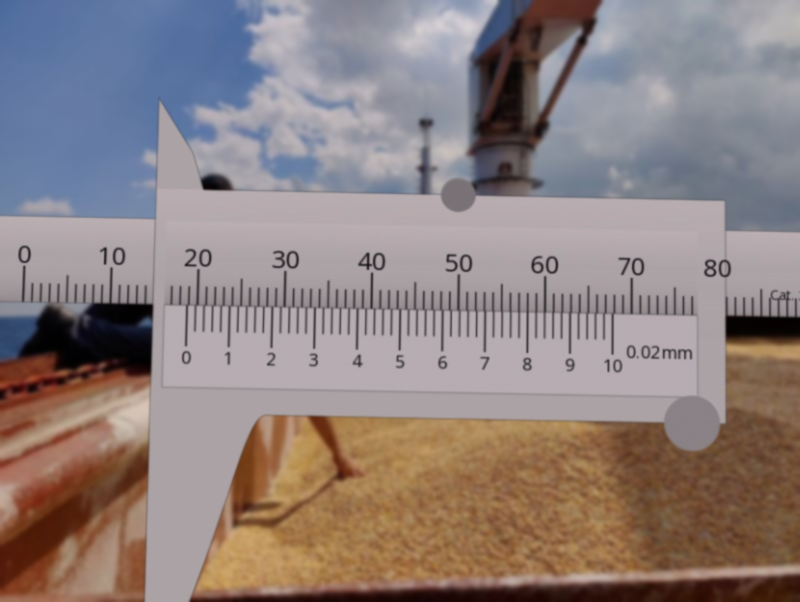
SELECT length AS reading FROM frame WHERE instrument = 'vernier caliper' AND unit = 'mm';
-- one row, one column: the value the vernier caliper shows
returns 18.8 mm
